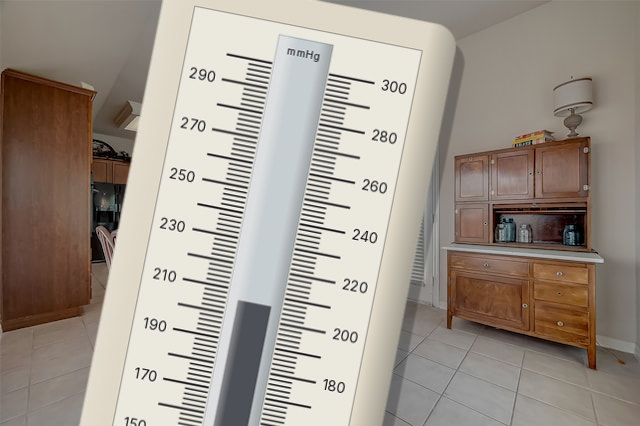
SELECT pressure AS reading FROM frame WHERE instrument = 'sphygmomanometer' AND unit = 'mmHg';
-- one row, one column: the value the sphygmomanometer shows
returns 206 mmHg
